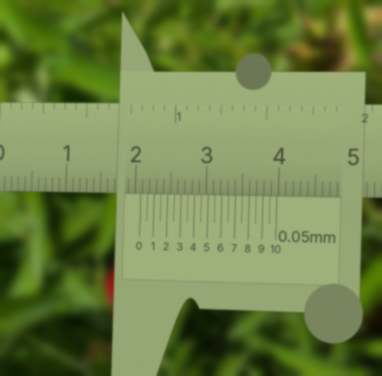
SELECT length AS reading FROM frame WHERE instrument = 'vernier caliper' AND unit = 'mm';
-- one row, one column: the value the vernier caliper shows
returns 20.8 mm
